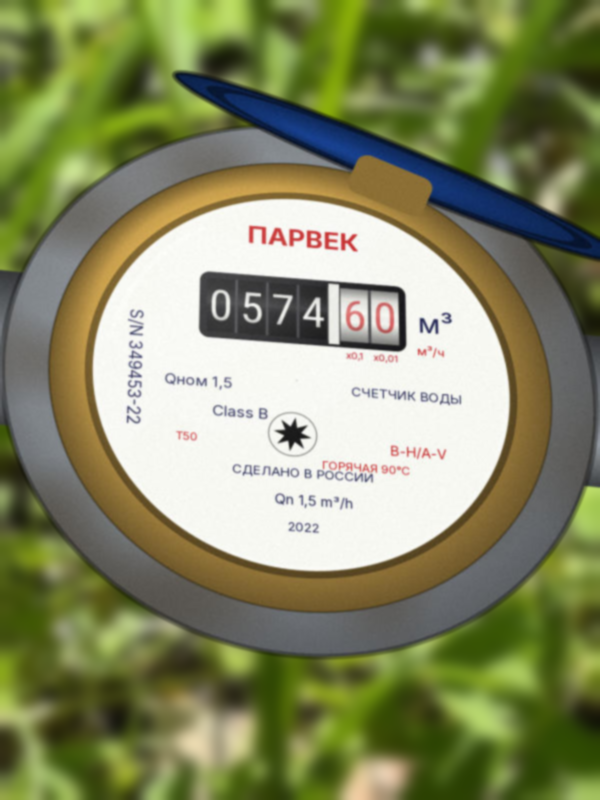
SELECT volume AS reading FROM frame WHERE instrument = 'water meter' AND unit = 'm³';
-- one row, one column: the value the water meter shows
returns 574.60 m³
